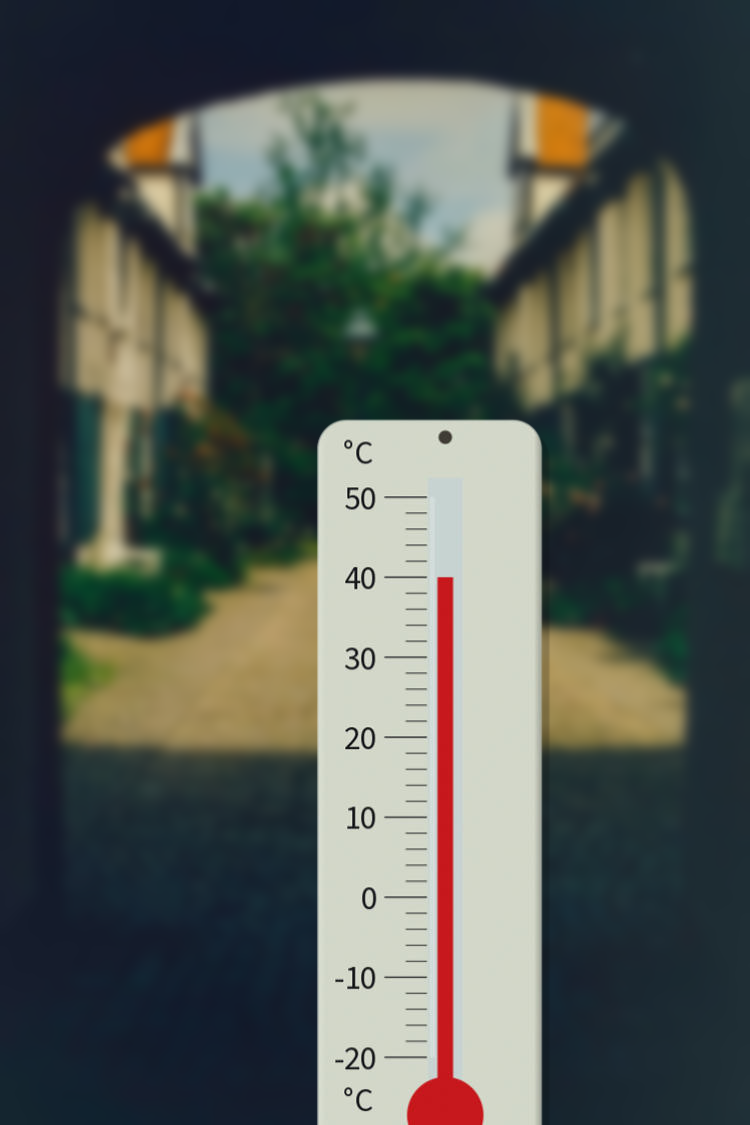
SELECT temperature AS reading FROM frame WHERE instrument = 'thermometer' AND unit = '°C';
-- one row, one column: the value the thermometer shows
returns 40 °C
